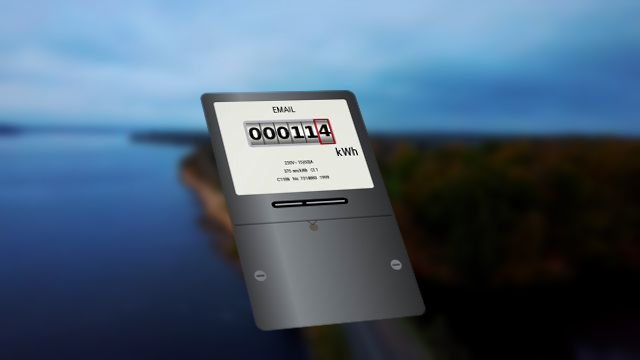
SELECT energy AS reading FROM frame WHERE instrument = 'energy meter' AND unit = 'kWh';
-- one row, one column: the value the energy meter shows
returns 11.4 kWh
